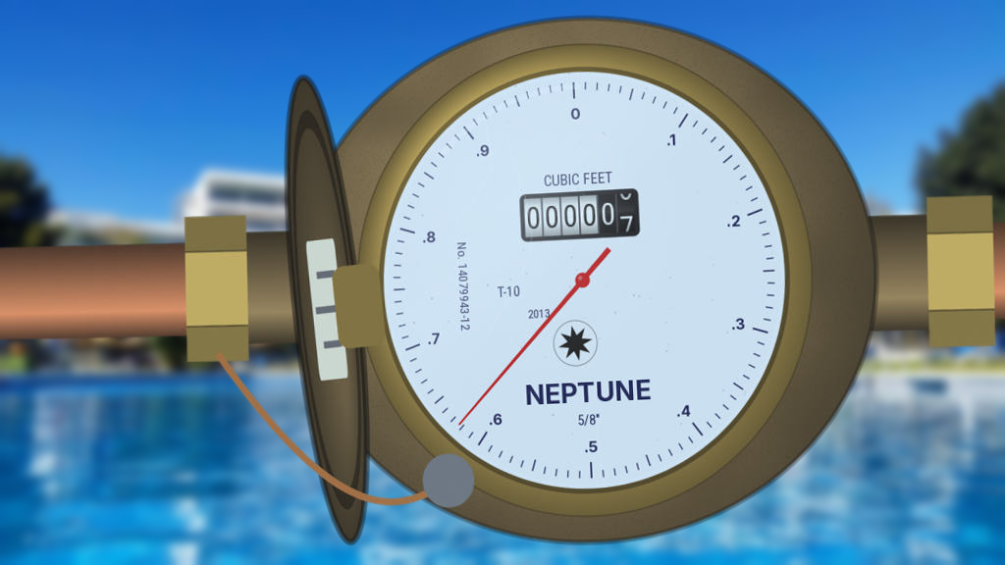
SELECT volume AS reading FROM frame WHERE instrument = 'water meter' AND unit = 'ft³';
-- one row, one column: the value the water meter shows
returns 6.62 ft³
